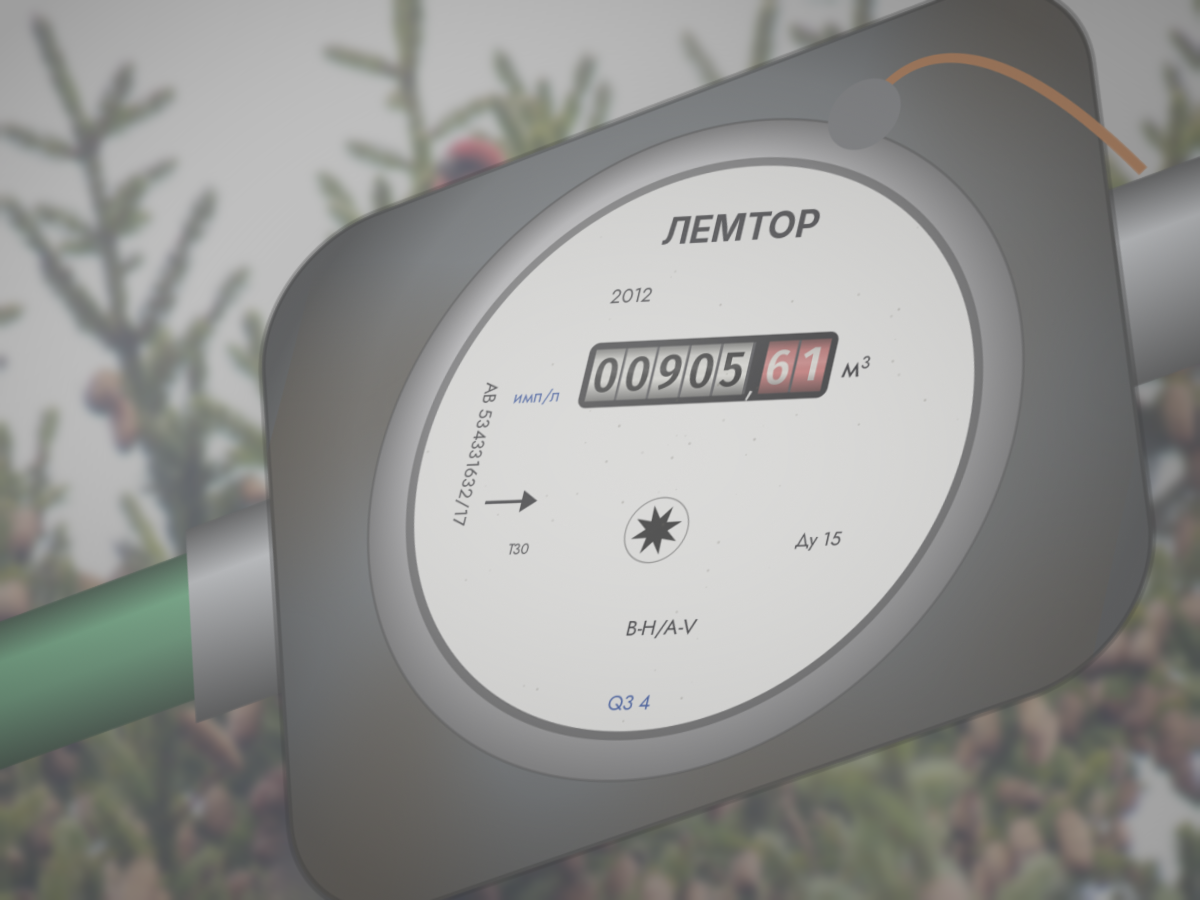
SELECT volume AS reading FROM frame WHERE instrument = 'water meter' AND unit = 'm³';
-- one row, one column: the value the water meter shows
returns 905.61 m³
